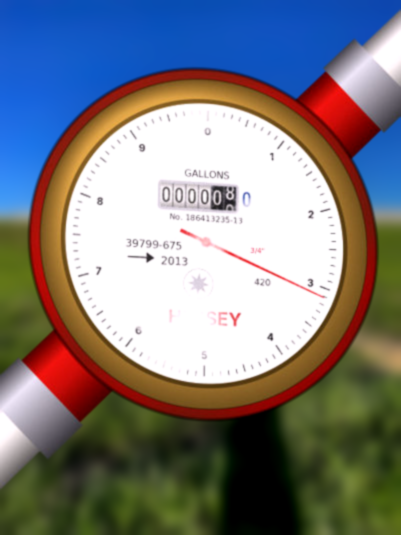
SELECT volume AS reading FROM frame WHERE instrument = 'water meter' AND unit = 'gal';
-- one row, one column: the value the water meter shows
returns 83.1 gal
